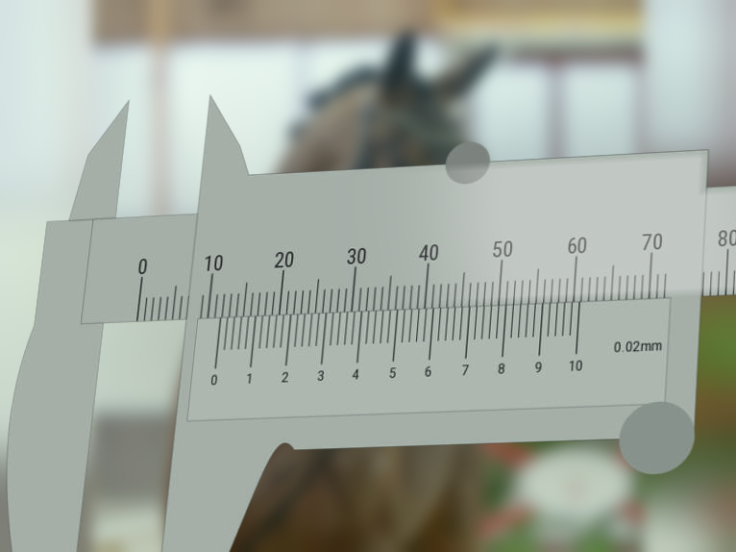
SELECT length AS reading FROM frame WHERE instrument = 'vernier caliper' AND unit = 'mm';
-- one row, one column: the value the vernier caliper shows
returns 11.8 mm
